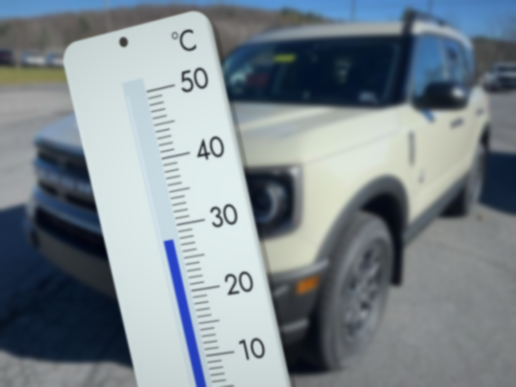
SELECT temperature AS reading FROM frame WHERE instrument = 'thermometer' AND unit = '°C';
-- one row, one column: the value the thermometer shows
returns 28 °C
